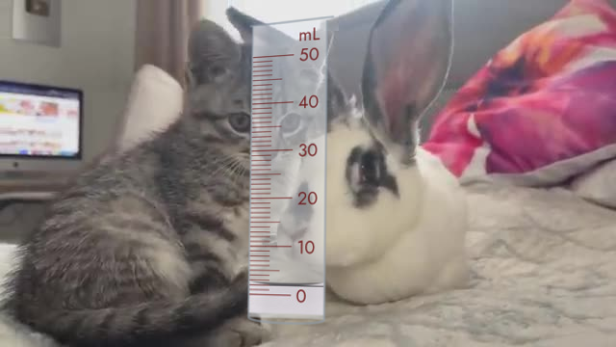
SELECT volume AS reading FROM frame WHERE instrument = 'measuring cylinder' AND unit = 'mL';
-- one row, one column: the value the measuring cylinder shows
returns 2 mL
